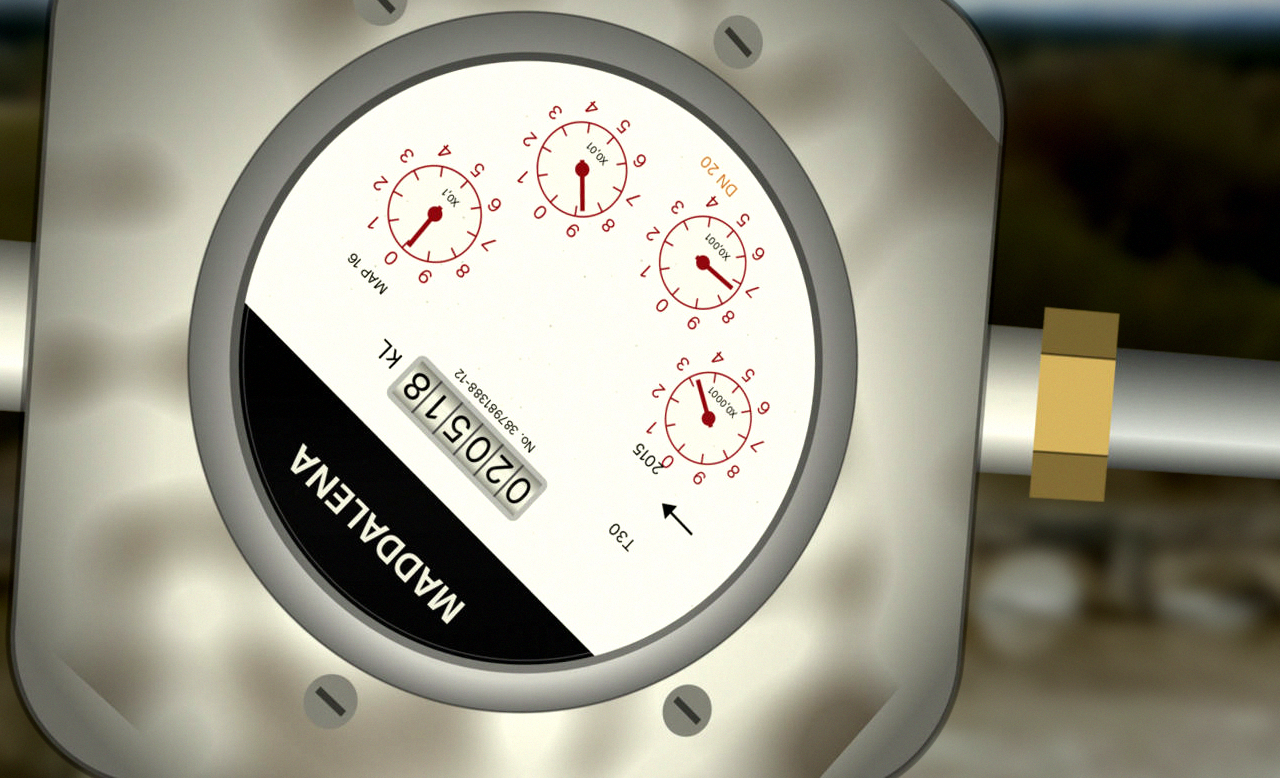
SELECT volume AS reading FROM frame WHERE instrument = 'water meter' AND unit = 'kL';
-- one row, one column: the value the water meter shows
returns 20517.9873 kL
